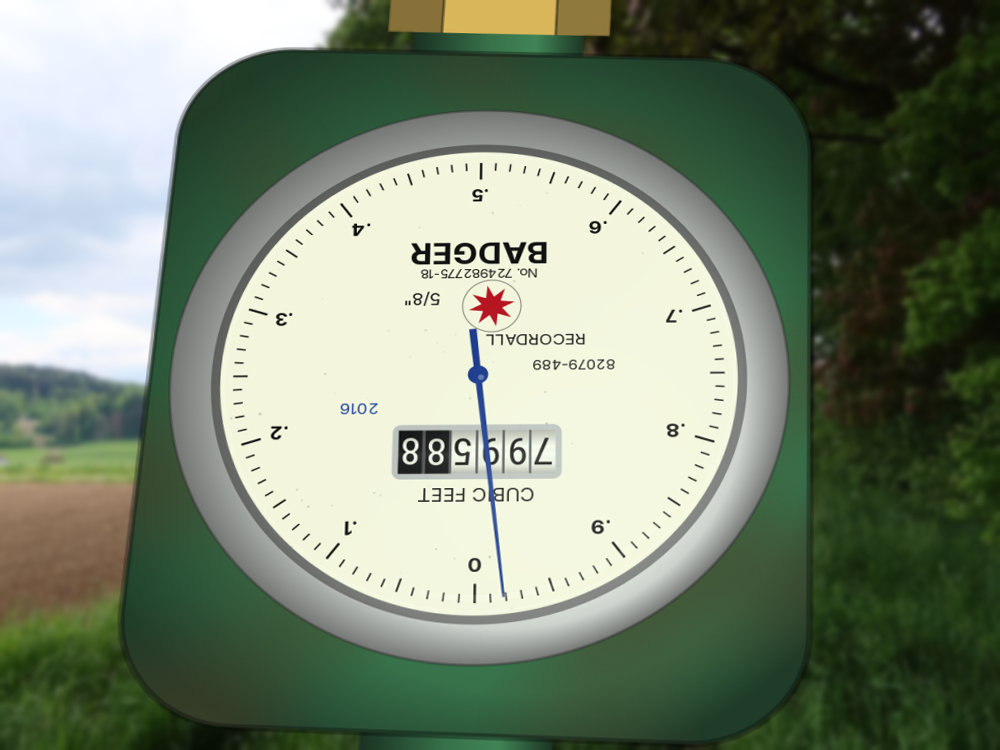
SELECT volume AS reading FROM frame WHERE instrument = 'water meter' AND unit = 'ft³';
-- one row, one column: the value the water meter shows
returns 799587.98 ft³
